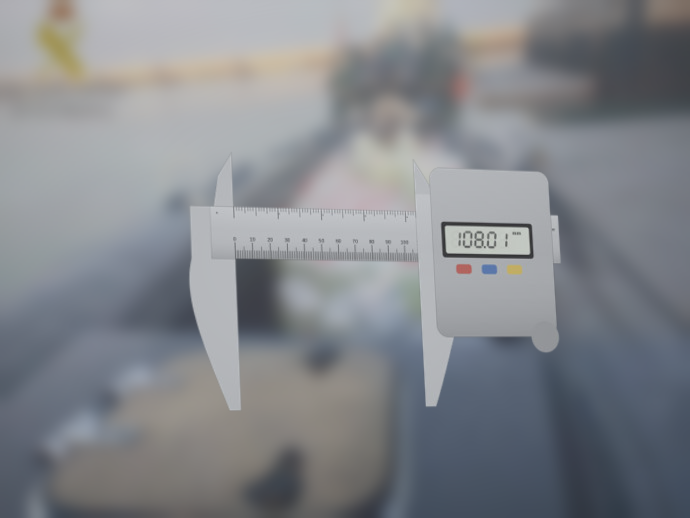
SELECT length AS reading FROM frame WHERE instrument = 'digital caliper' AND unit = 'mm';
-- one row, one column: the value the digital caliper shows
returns 108.01 mm
